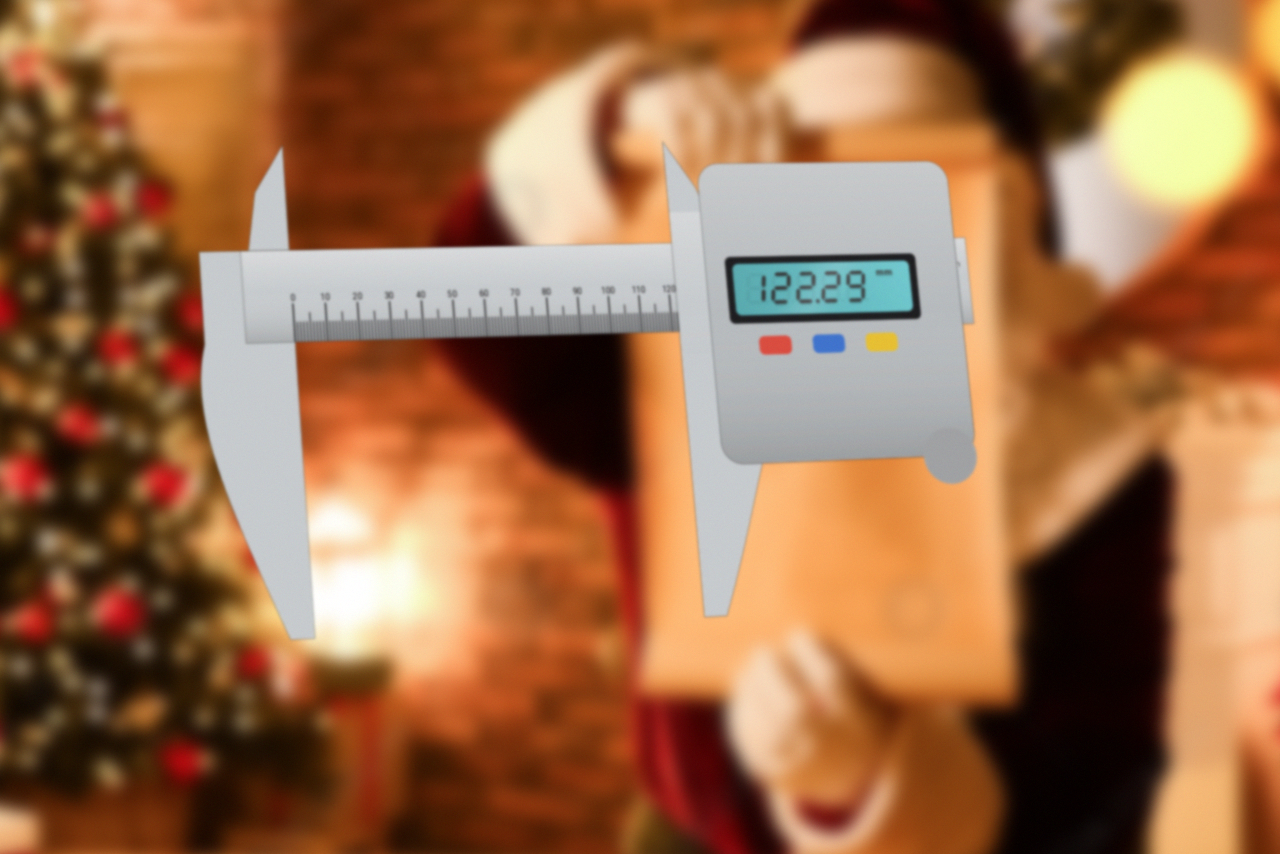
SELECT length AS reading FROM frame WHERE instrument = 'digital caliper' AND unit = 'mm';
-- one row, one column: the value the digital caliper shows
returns 122.29 mm
